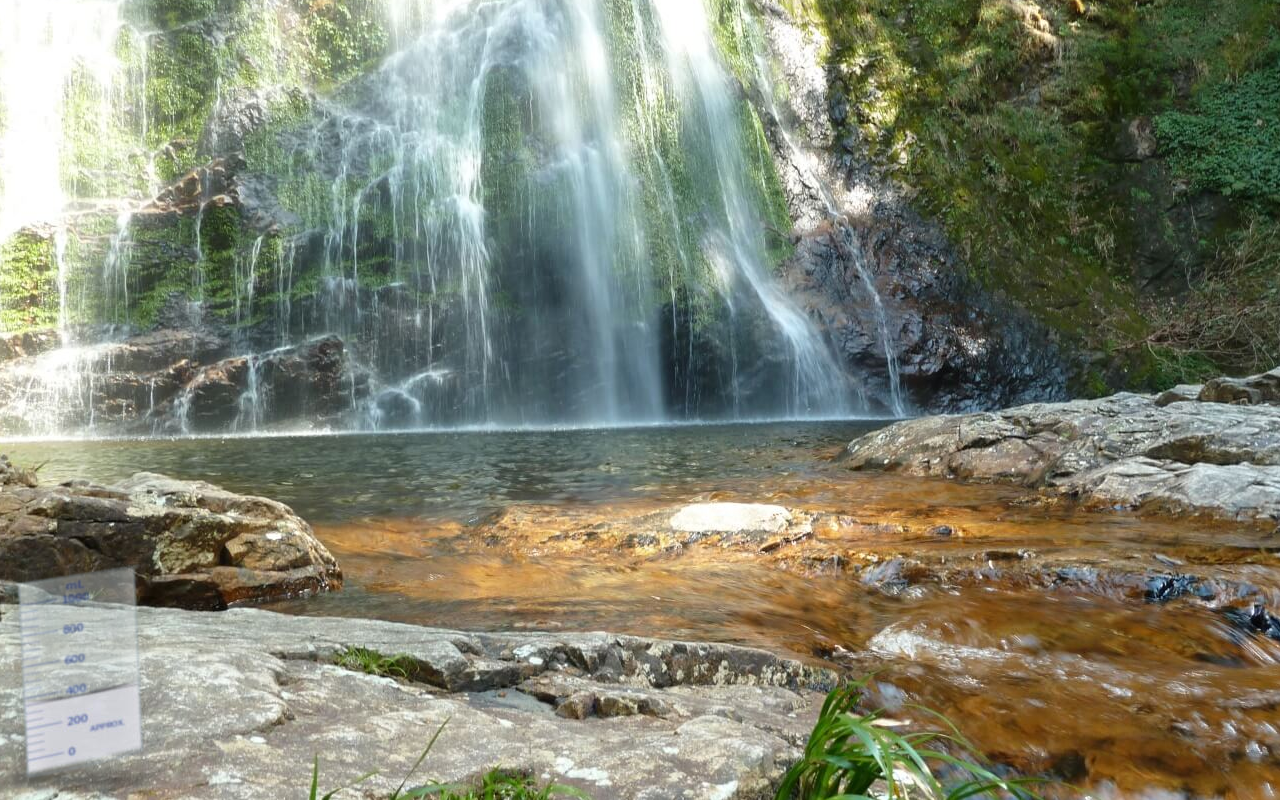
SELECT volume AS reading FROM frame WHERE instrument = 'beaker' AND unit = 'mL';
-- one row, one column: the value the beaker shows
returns 350 mL
